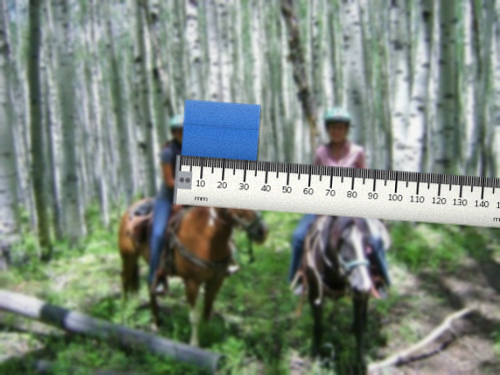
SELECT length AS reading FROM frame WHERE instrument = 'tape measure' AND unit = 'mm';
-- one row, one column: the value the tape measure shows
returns 35 mm
